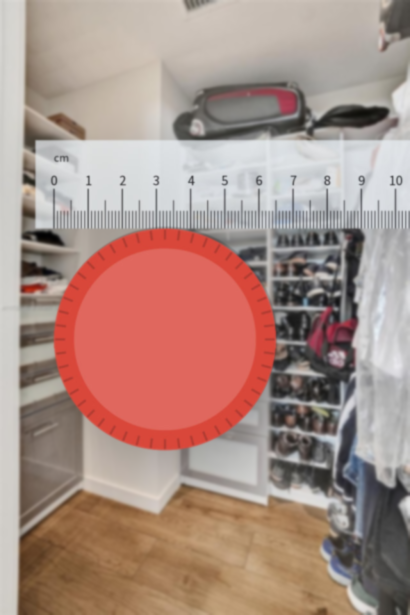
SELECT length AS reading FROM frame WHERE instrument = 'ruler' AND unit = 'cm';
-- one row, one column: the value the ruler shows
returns 6.5 cm
